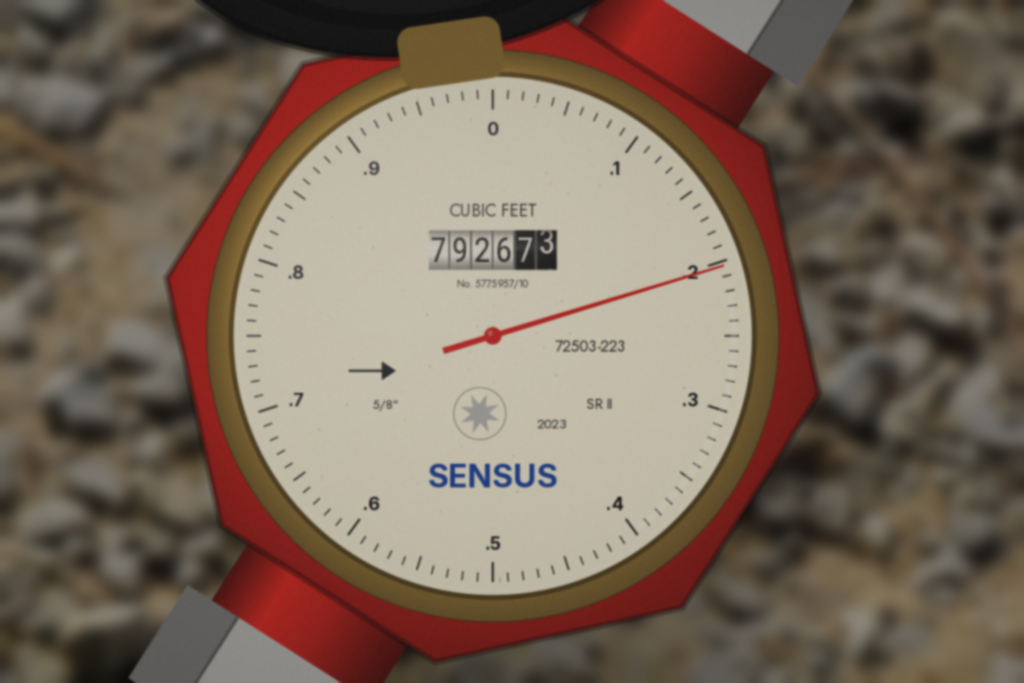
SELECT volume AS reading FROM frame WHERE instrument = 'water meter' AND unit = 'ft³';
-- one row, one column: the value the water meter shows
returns 792673.20 ft³
